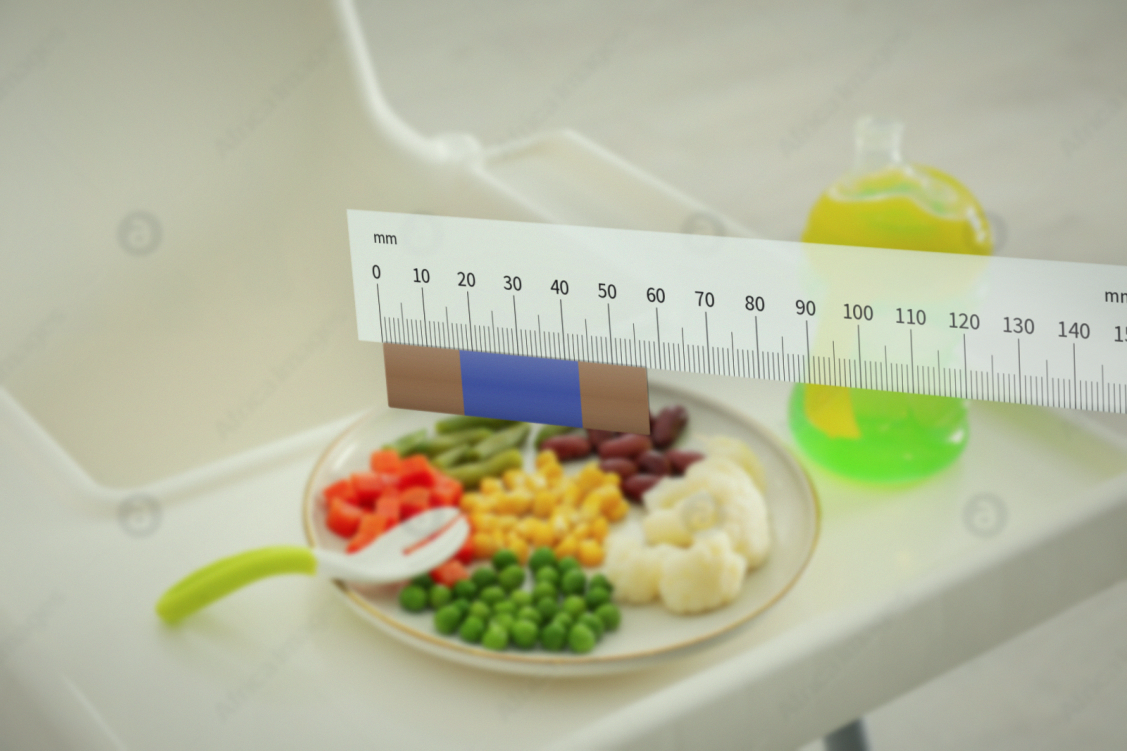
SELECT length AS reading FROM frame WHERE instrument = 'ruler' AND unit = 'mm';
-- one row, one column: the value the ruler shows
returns 57 mm
